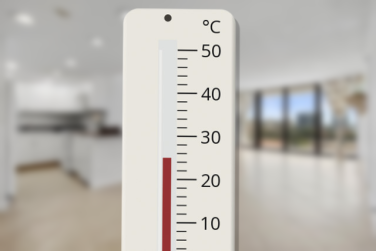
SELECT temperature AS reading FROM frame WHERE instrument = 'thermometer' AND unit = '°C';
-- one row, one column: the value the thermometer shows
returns 25 °C
